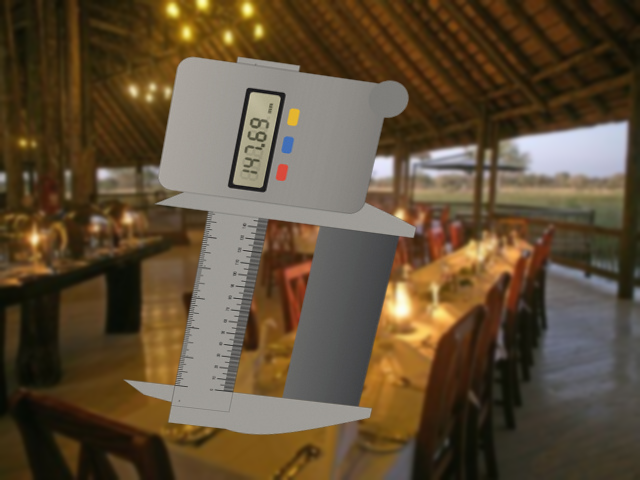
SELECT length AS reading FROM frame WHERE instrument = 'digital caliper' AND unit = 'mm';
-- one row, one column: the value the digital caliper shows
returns 147.69 mm
